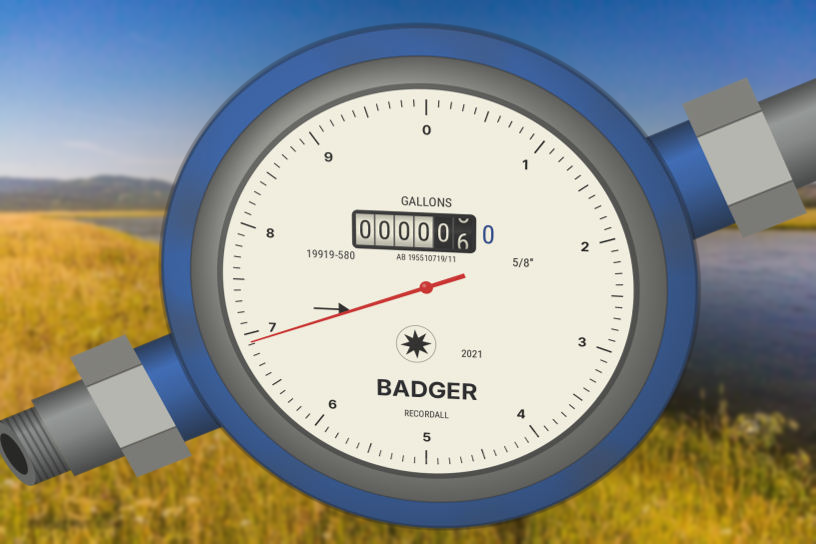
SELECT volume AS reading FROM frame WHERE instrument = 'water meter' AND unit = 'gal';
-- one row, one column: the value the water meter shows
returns 56.9 gal
